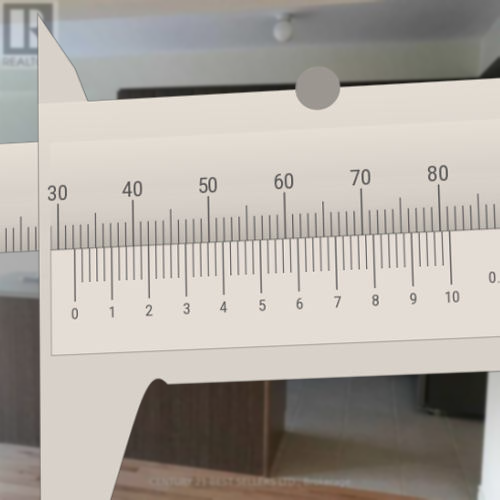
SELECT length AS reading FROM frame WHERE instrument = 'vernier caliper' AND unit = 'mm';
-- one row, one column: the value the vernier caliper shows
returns 32.2 mm
